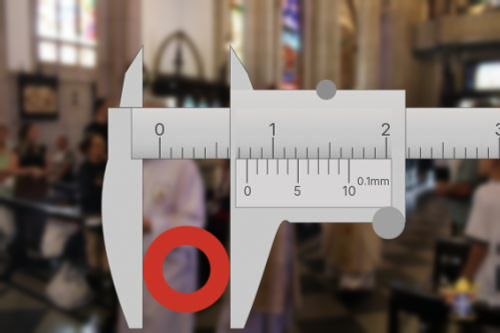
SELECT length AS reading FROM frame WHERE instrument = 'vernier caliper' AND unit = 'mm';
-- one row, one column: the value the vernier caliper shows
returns 7.7 mm
